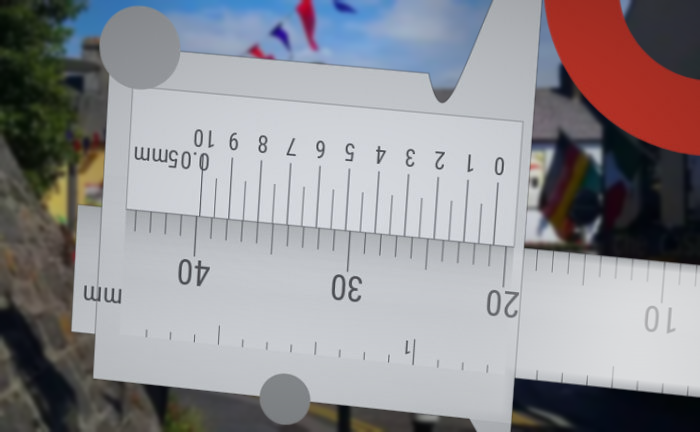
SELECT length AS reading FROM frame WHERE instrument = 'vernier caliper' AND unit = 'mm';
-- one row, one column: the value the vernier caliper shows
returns 20.8 mm
